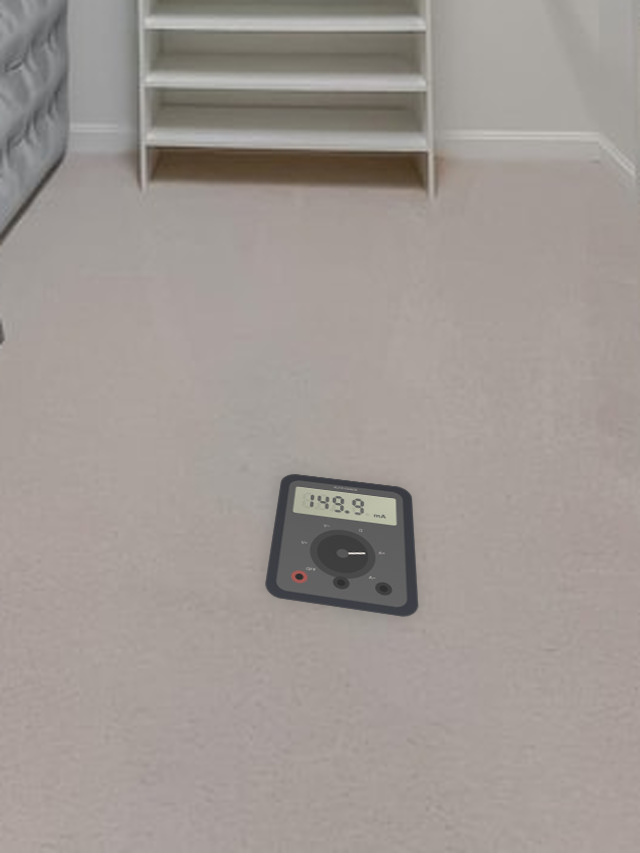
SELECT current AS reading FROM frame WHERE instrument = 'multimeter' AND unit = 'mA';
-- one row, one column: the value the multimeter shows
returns 149.9 mA
